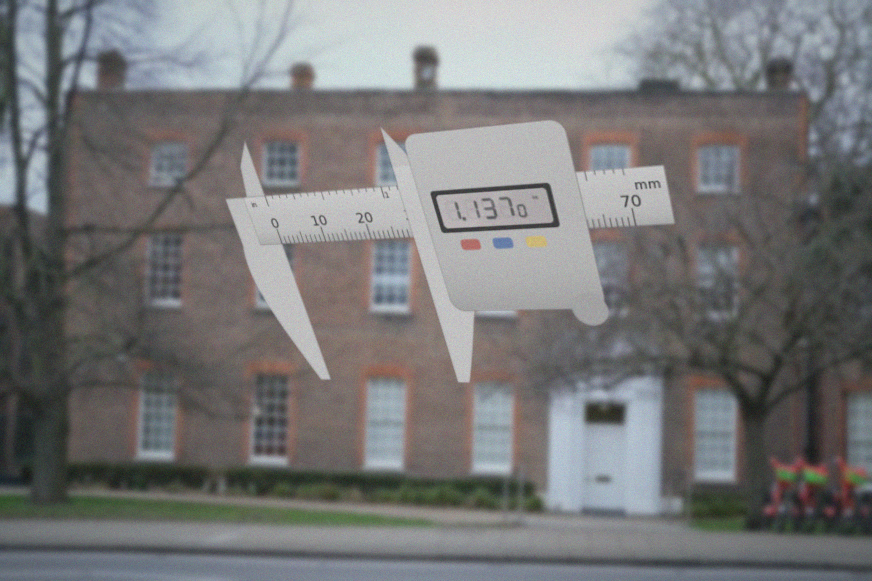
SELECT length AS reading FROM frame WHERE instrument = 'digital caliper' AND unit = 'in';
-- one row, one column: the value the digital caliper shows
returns 1.1370 in
